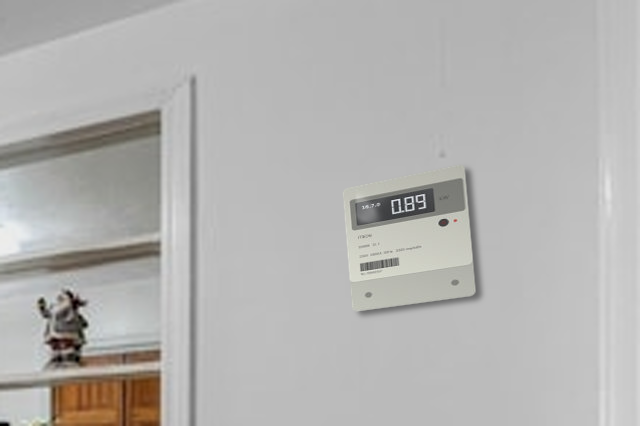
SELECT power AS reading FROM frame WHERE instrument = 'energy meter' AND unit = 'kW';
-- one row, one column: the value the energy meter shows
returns 0.89 kW
